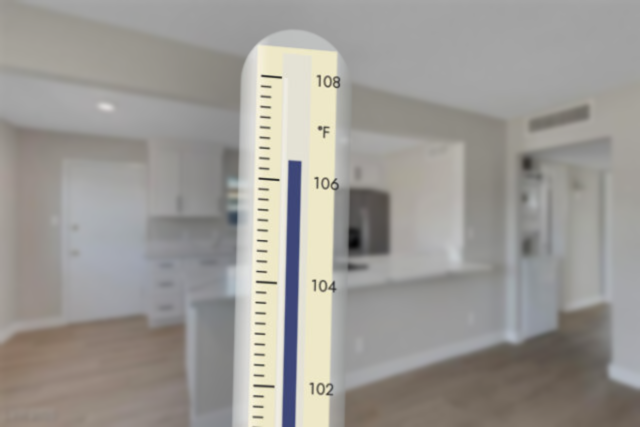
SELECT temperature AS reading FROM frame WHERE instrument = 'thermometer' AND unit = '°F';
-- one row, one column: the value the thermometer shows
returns 106.4 °F
